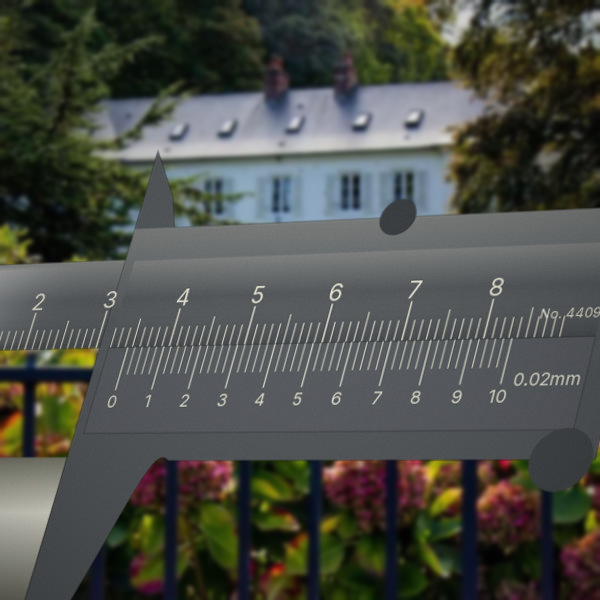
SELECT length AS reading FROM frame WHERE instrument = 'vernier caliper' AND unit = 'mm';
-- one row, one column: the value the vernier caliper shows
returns 34.4 mm
